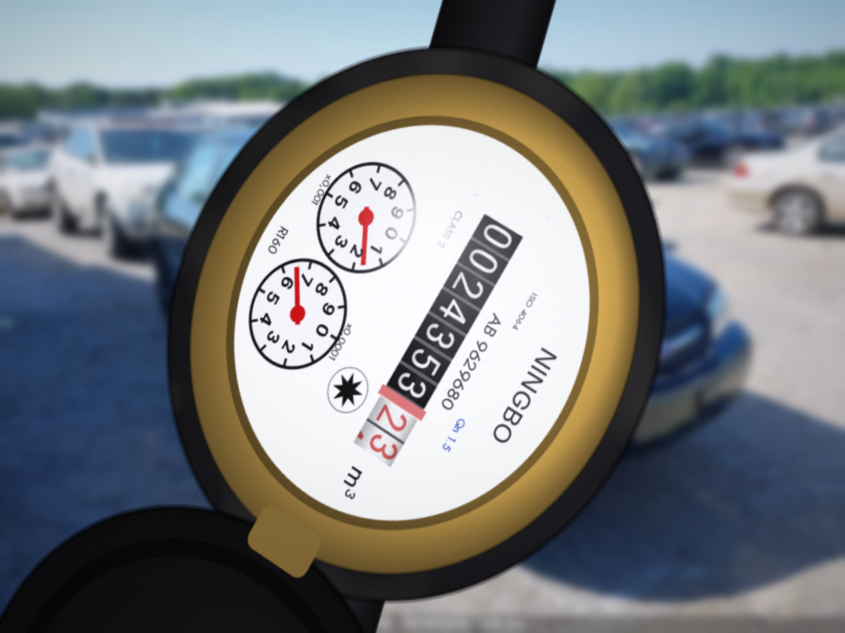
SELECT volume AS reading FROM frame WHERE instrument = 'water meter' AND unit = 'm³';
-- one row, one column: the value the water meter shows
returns 24353.2316 m³
